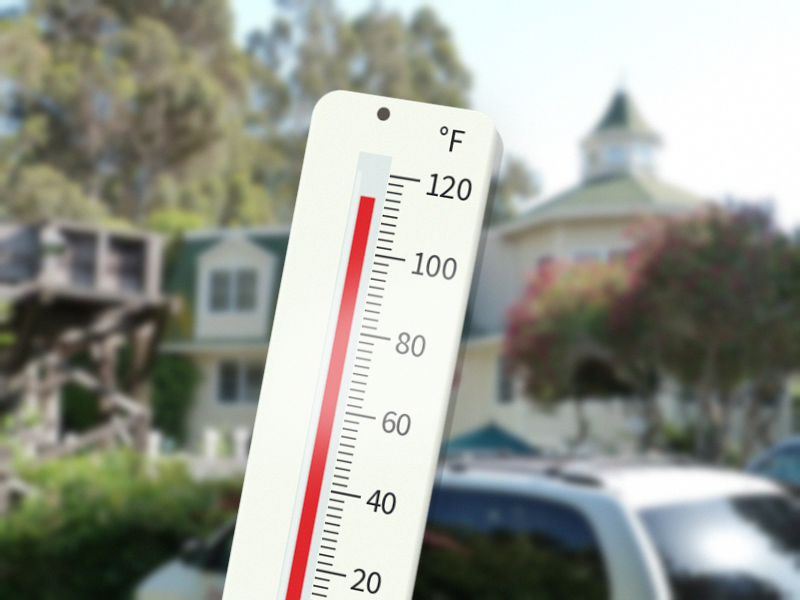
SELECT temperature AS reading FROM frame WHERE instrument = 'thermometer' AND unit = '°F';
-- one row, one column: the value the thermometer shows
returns 114 °F
